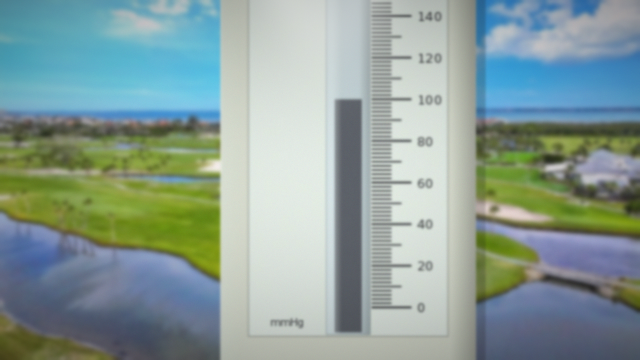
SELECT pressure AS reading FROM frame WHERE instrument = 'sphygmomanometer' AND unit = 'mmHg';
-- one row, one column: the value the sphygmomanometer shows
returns 100 mmHg
